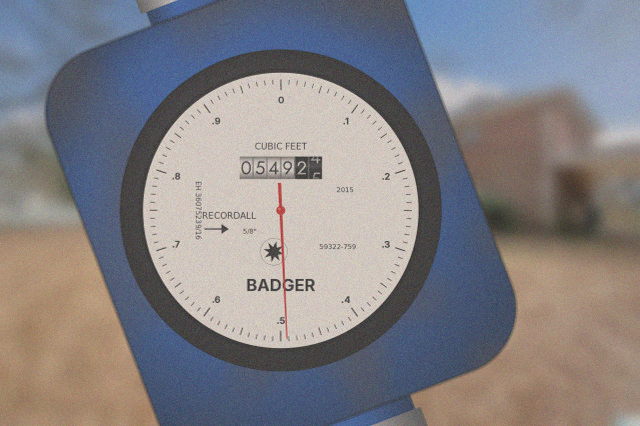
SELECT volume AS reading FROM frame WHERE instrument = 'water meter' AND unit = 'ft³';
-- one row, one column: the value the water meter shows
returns 54924.49 ft³
